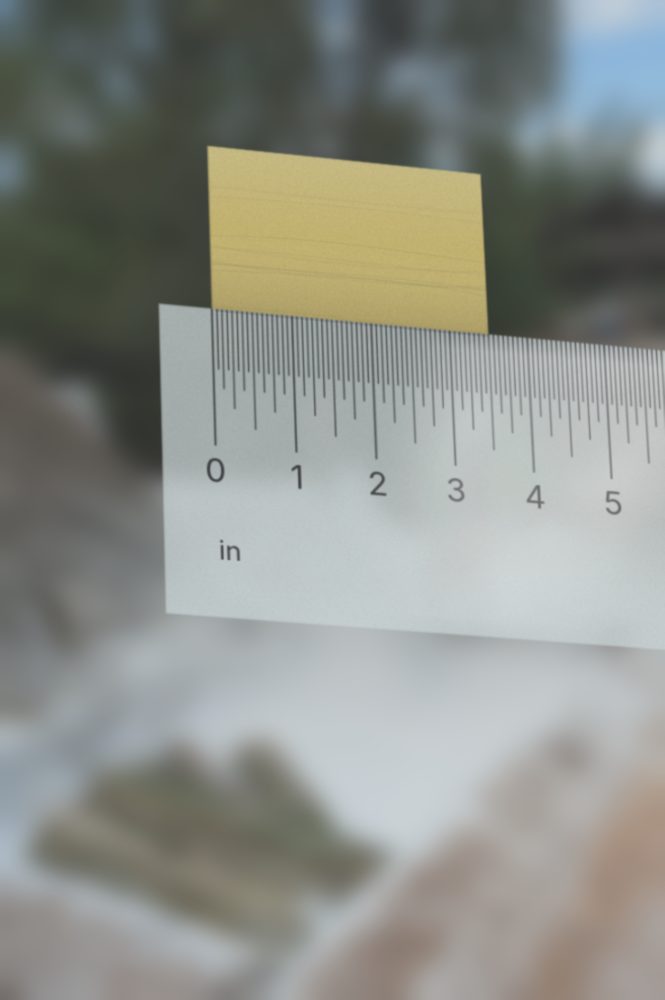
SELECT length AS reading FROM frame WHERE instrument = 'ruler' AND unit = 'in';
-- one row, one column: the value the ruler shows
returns 3.5 in
